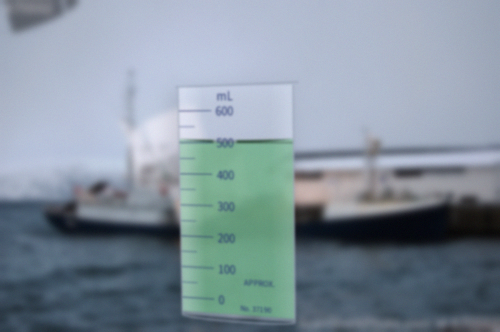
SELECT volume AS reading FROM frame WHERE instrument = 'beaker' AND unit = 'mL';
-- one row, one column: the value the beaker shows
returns 500 mL
